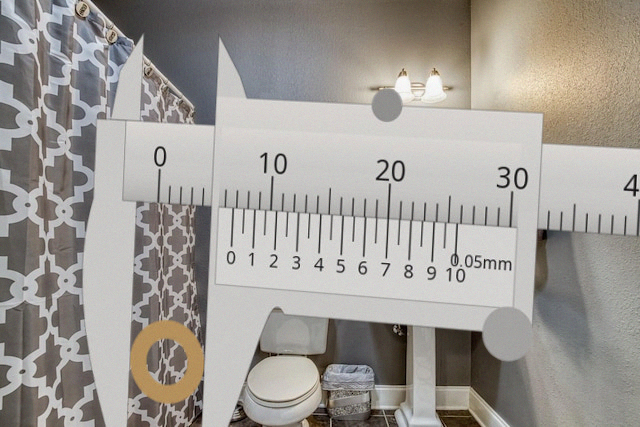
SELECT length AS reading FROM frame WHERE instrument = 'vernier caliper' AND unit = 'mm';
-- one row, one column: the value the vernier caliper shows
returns 6.7 mm
